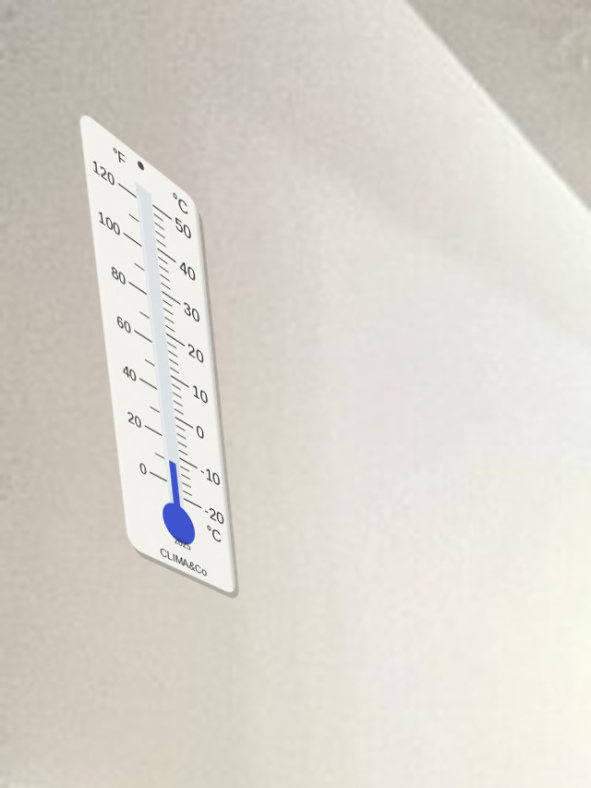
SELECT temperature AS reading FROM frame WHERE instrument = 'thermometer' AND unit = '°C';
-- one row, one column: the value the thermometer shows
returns -12 °C
